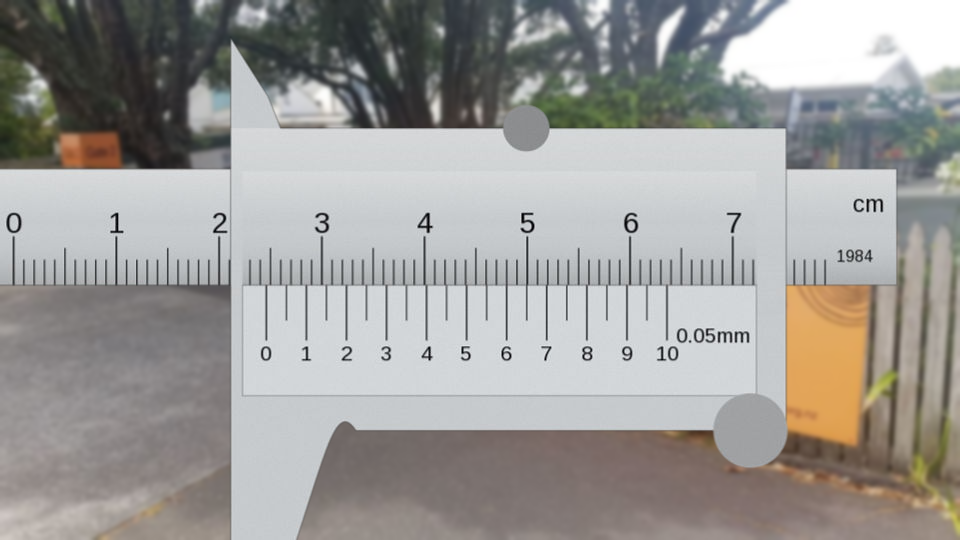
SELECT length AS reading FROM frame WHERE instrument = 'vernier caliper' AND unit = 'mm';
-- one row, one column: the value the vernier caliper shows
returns 24.6 mm
